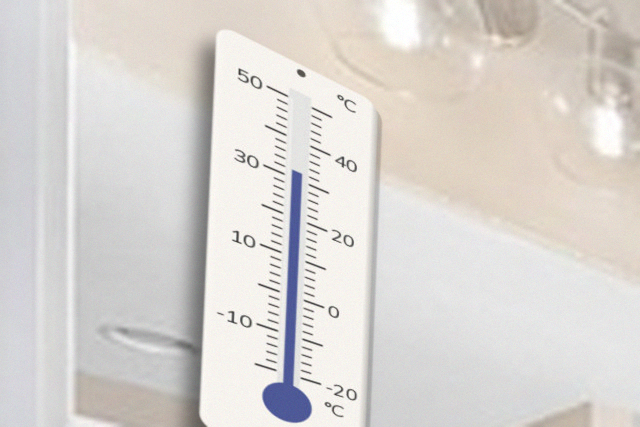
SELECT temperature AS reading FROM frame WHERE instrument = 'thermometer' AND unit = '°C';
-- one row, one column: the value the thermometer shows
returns 32 °C
